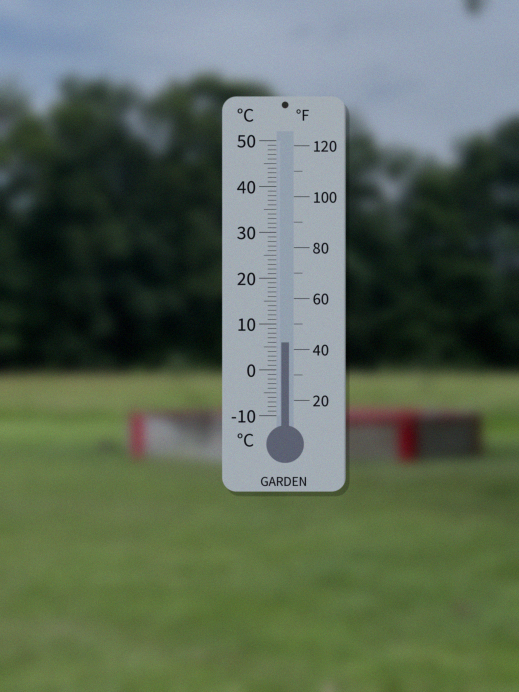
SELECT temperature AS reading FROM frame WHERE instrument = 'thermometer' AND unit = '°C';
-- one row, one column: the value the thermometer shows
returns 6 °C
